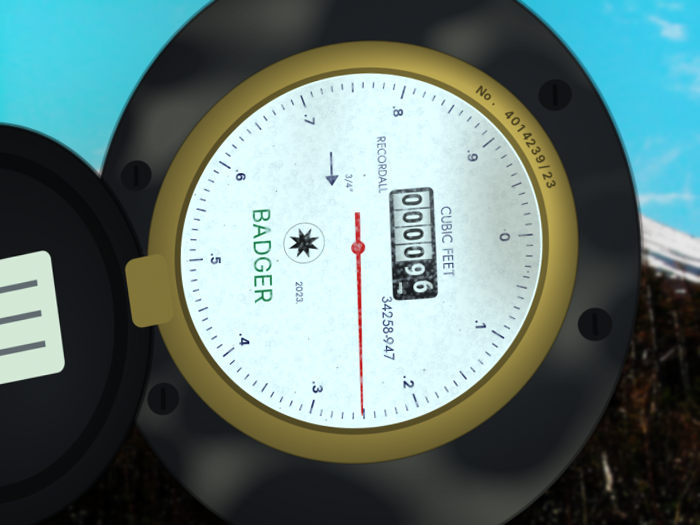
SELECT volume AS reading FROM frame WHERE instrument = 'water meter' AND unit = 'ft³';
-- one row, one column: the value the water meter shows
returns 96.25 ft³
